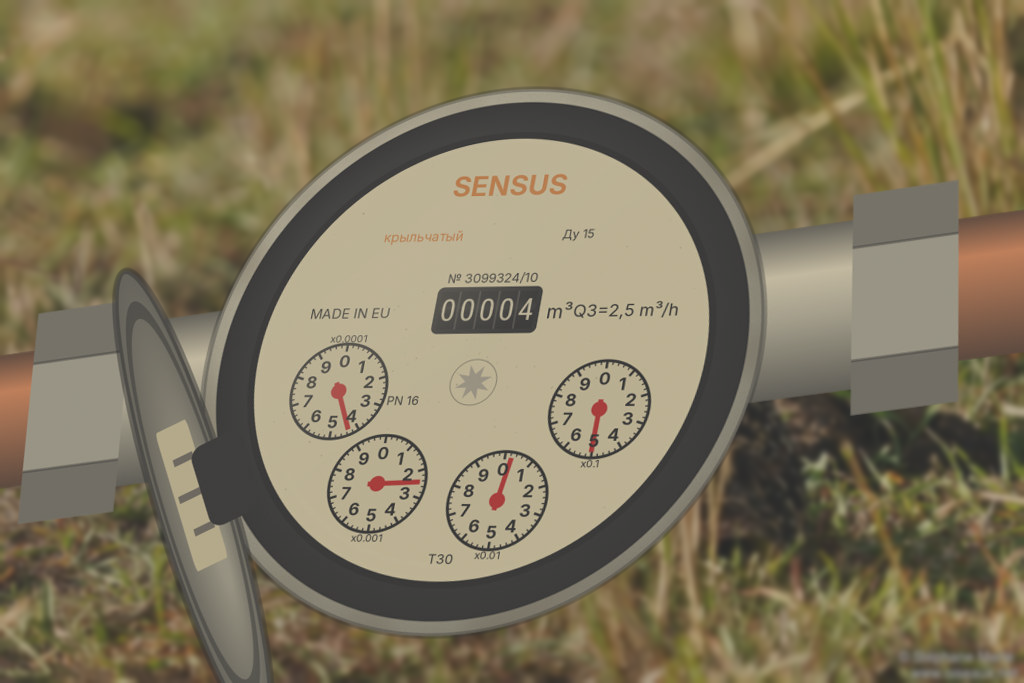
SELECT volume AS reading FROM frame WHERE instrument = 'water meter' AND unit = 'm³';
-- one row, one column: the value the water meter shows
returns 4.5024 m³
